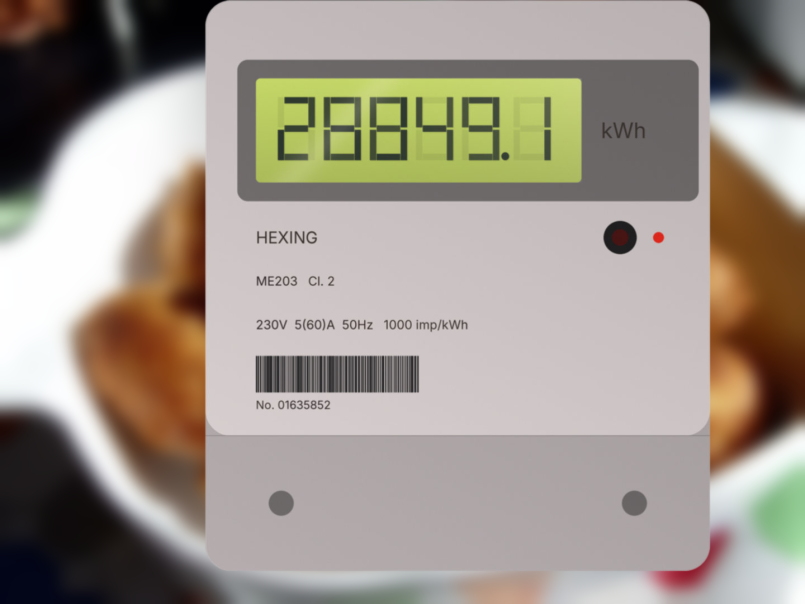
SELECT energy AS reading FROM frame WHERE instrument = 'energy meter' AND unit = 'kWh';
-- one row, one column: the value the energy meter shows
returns 28849.1 kWh
